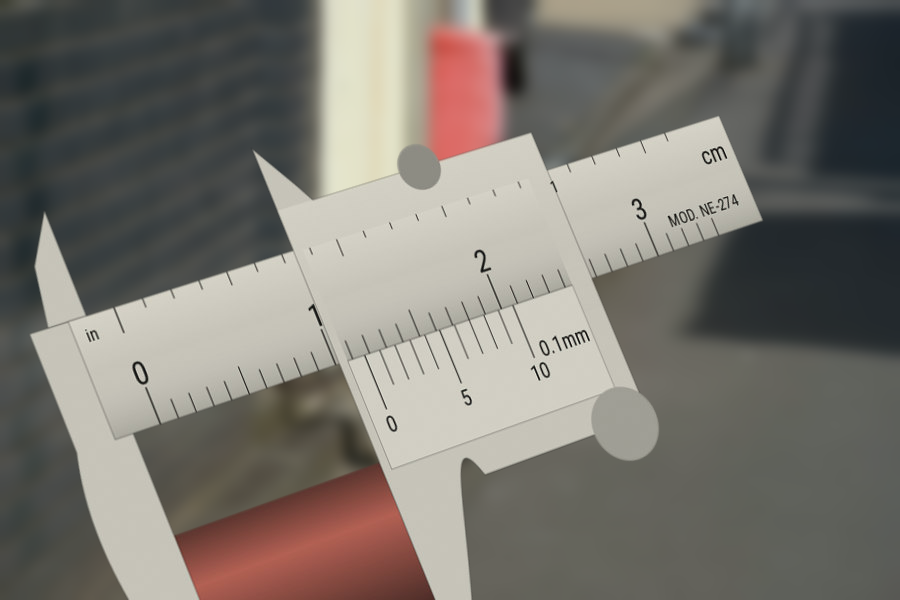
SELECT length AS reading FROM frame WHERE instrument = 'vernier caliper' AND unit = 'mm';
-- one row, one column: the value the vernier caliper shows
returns 11.7 mm
